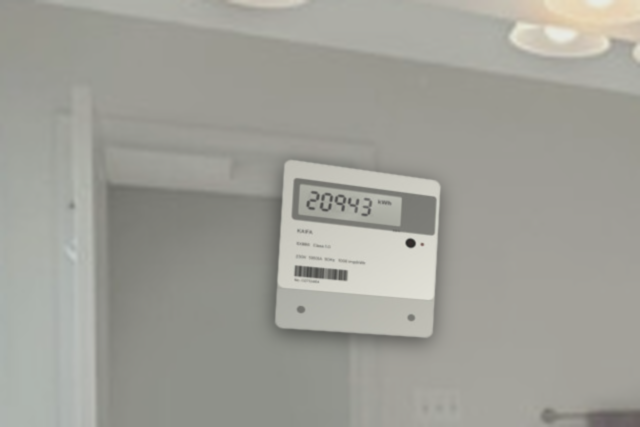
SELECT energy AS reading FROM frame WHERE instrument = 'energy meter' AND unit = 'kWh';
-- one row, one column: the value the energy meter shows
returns 20943 kWh
